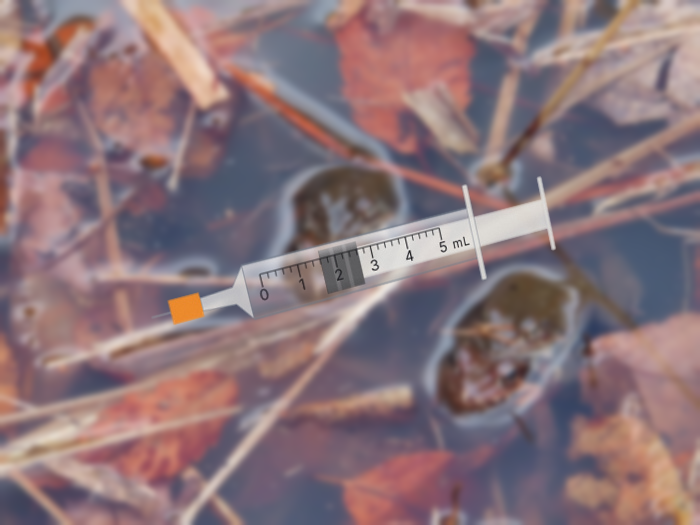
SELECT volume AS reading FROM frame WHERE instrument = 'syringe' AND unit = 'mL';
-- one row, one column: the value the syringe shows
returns 1.6 mL
